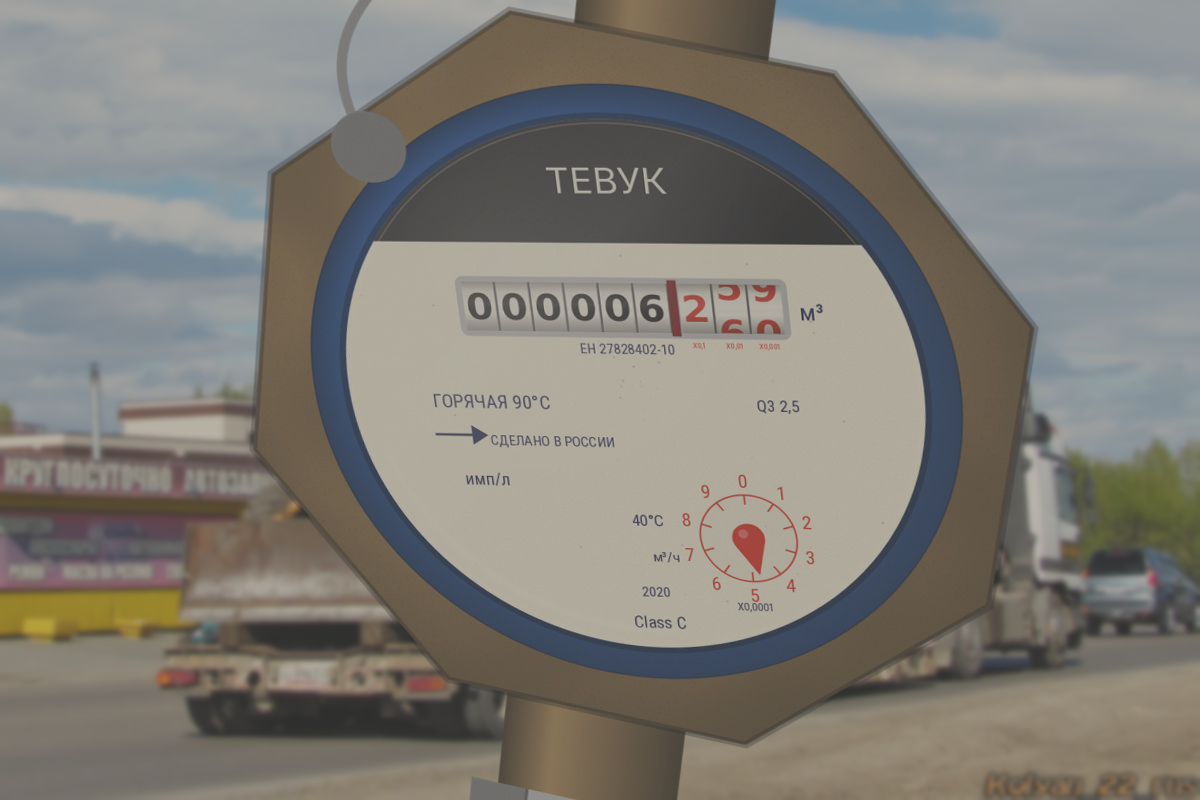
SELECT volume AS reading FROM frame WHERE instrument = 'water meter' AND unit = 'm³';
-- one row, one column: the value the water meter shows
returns 6.2594 m³
